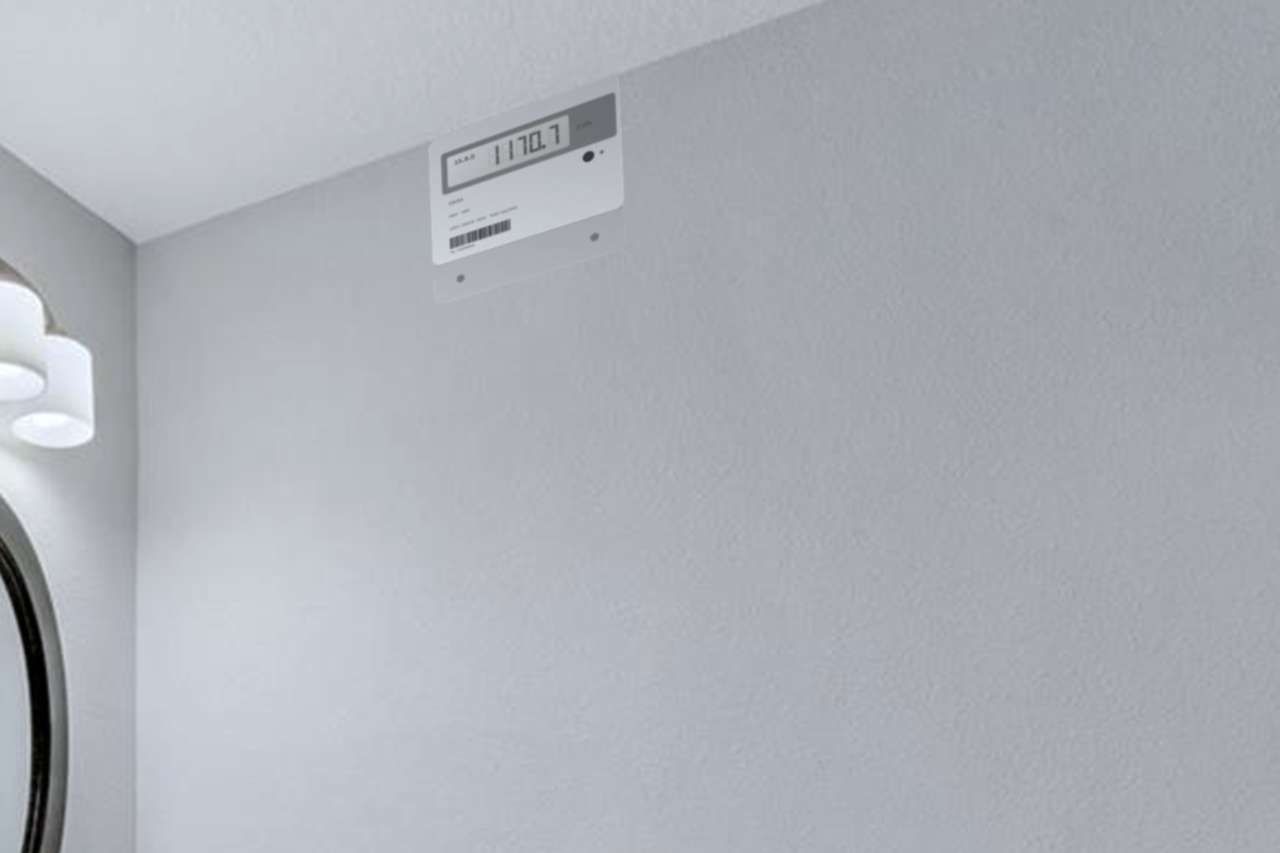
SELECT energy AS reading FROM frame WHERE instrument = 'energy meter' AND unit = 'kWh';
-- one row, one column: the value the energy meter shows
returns 1170.7 kWh
